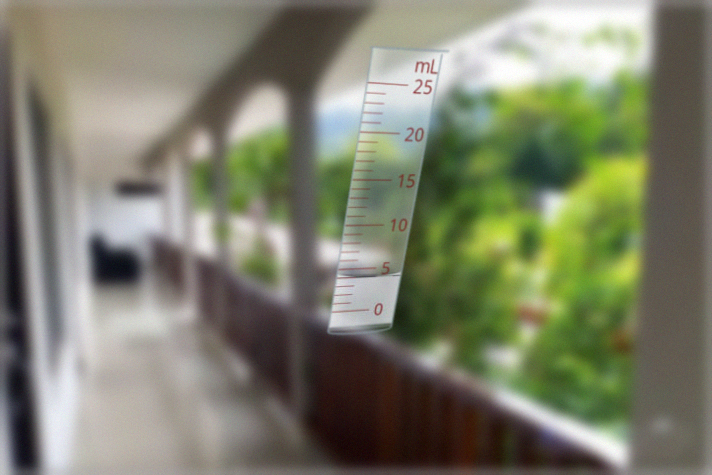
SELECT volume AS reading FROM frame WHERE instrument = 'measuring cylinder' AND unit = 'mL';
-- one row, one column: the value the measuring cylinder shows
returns 4 mL
